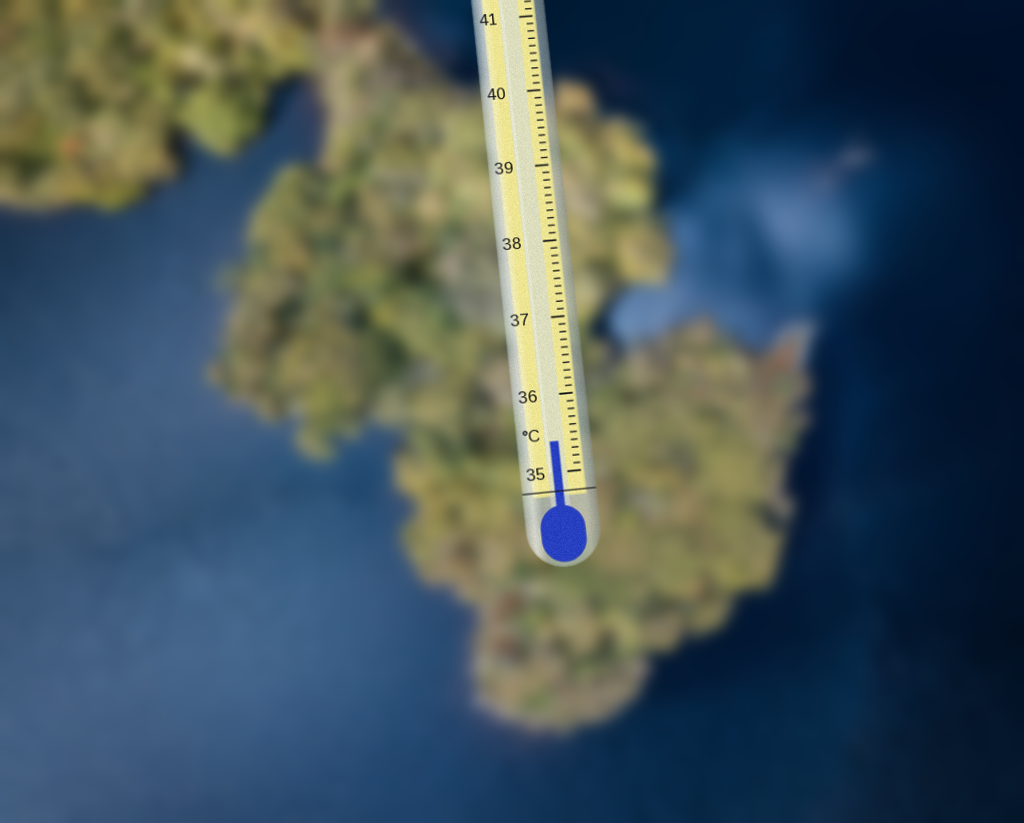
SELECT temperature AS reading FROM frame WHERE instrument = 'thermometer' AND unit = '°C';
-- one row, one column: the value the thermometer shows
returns 35.4 °C
